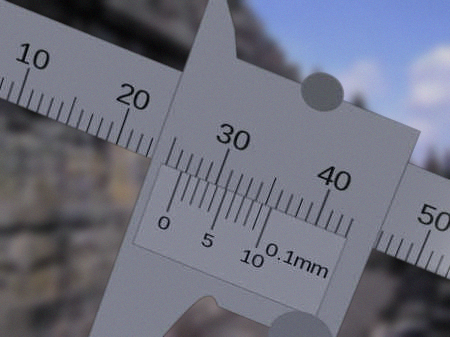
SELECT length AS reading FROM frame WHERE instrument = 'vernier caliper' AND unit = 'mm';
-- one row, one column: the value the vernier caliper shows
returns 26.6 mm
